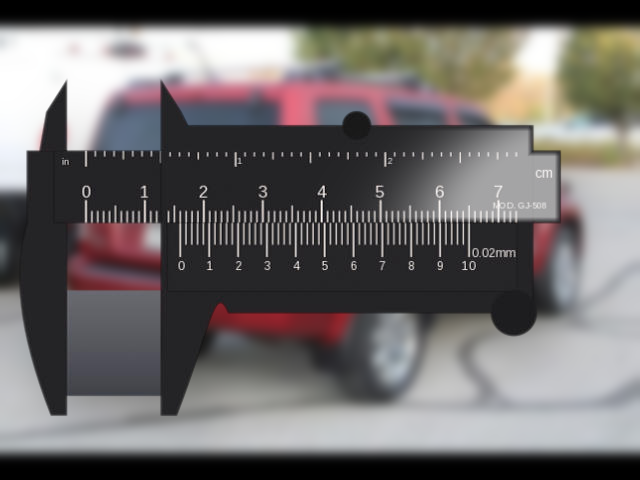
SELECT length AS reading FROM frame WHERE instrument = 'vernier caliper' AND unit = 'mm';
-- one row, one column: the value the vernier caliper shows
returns 16.0 mm
